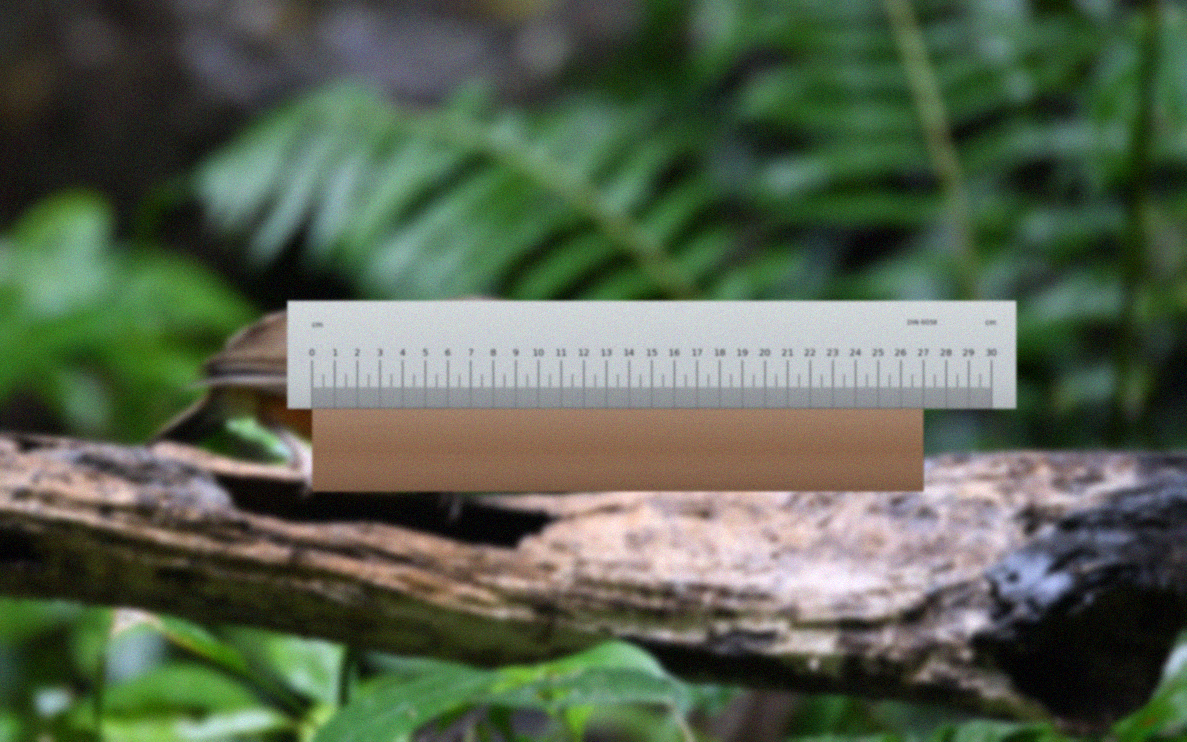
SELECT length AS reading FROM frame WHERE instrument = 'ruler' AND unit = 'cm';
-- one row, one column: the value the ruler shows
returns 27 cm
